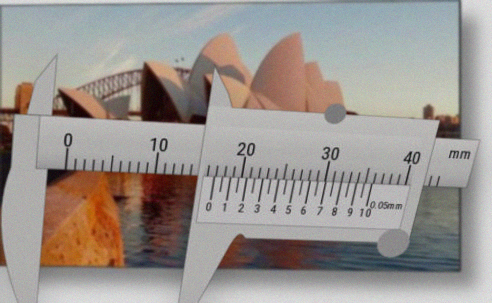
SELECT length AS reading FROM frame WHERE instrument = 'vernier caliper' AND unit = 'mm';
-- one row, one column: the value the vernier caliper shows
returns 16.8 mm
